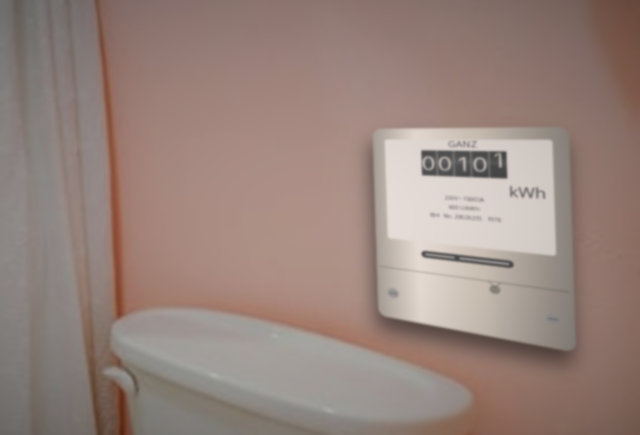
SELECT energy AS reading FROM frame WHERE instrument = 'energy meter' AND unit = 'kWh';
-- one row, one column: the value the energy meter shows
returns 101 kWh
